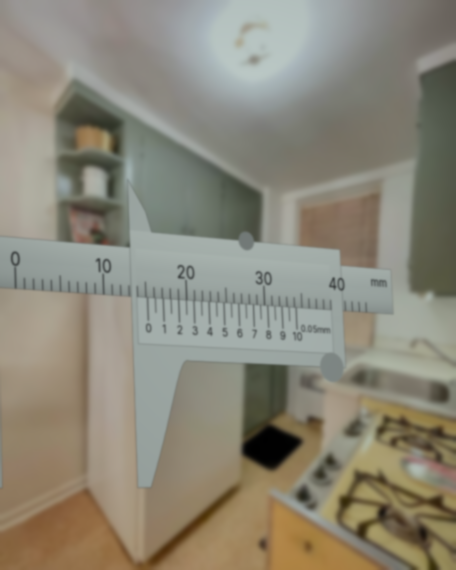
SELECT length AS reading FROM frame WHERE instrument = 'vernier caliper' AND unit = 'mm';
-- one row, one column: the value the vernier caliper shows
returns 15.2 mm
